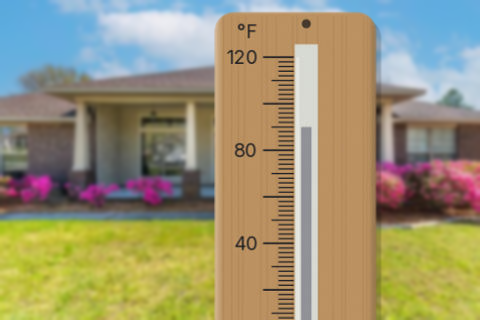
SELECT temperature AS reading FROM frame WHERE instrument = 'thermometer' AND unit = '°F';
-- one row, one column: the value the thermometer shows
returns 90 °F
